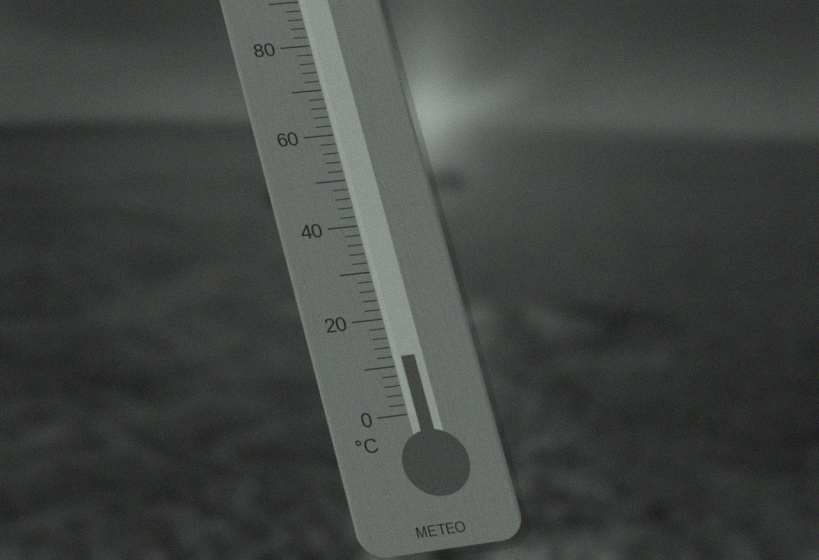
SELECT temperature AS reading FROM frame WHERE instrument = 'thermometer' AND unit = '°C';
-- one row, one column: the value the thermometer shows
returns 12 °C
